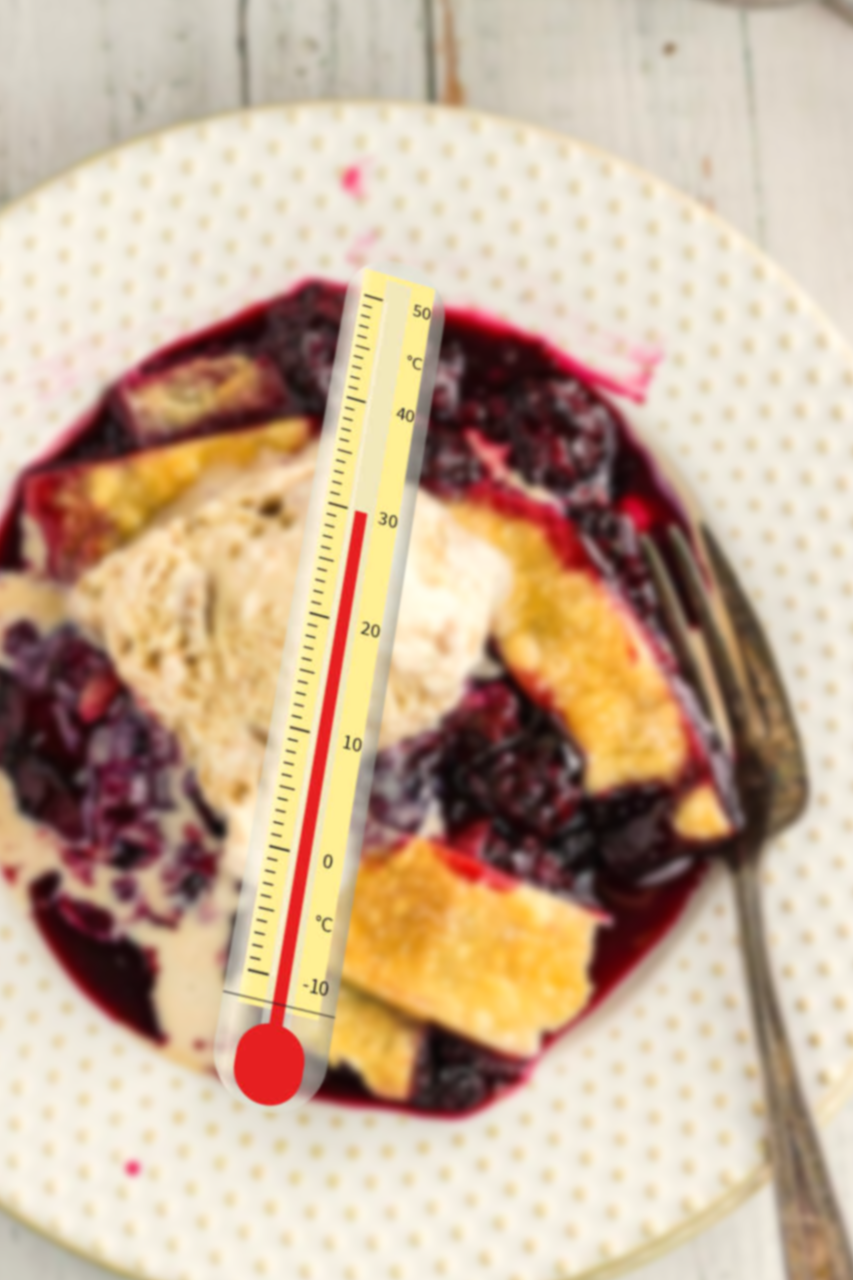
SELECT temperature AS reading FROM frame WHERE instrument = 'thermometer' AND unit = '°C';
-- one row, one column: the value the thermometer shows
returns 30 °C
